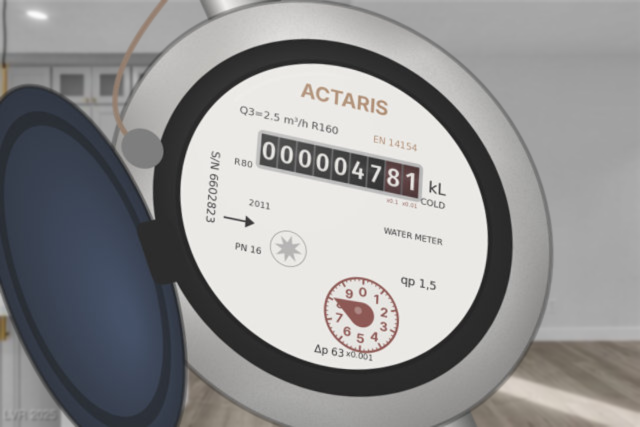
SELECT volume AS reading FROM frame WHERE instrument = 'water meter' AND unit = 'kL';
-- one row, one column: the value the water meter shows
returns 47.818 kL
